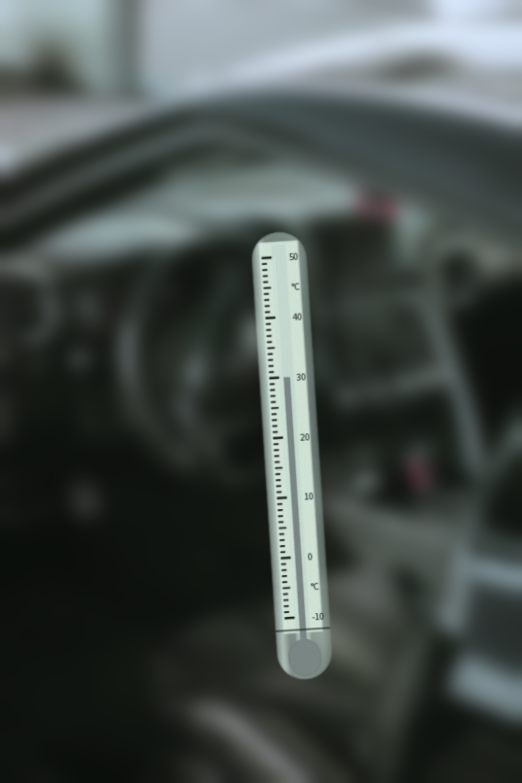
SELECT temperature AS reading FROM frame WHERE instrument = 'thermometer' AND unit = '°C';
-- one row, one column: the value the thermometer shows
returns 30 °C
